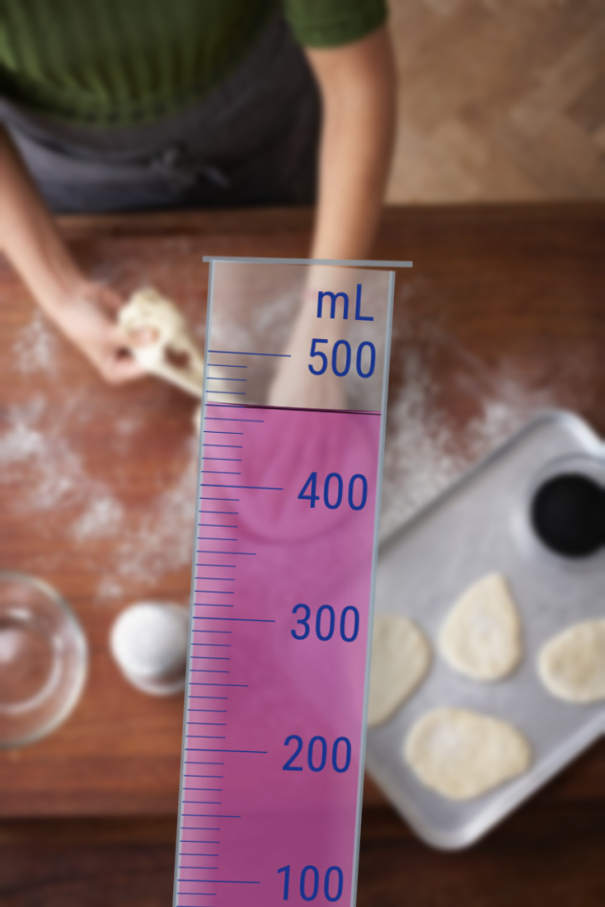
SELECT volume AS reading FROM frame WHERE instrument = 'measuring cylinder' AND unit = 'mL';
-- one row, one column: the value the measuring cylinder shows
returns 460 mL
